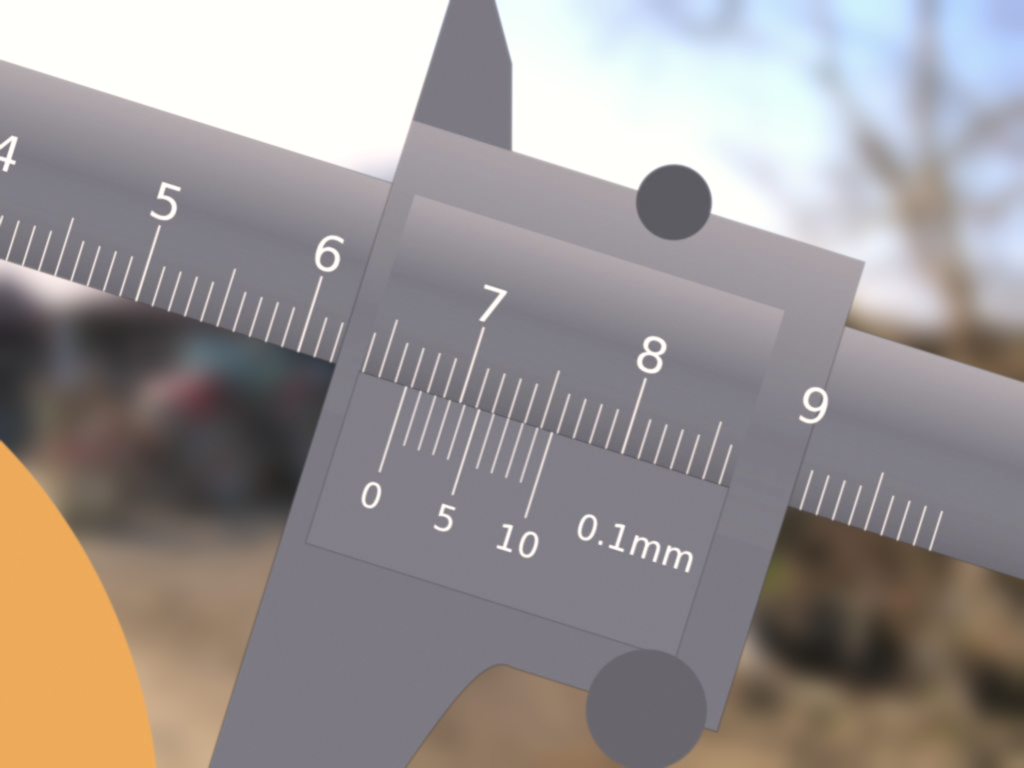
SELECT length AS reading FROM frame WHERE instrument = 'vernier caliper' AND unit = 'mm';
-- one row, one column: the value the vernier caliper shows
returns 66.7 mm
